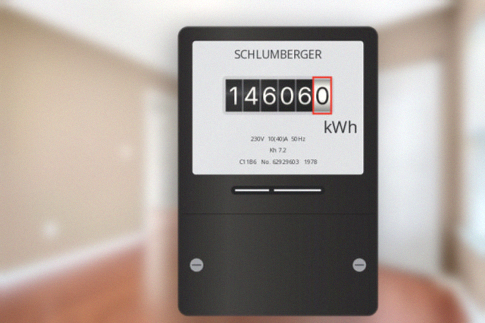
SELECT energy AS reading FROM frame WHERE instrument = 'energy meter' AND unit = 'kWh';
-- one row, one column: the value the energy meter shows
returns 14606.0 kWh
